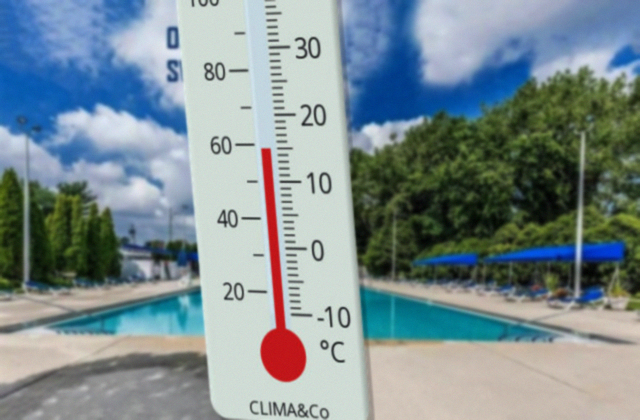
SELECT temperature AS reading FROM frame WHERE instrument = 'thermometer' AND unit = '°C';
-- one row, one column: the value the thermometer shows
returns 15 °C
